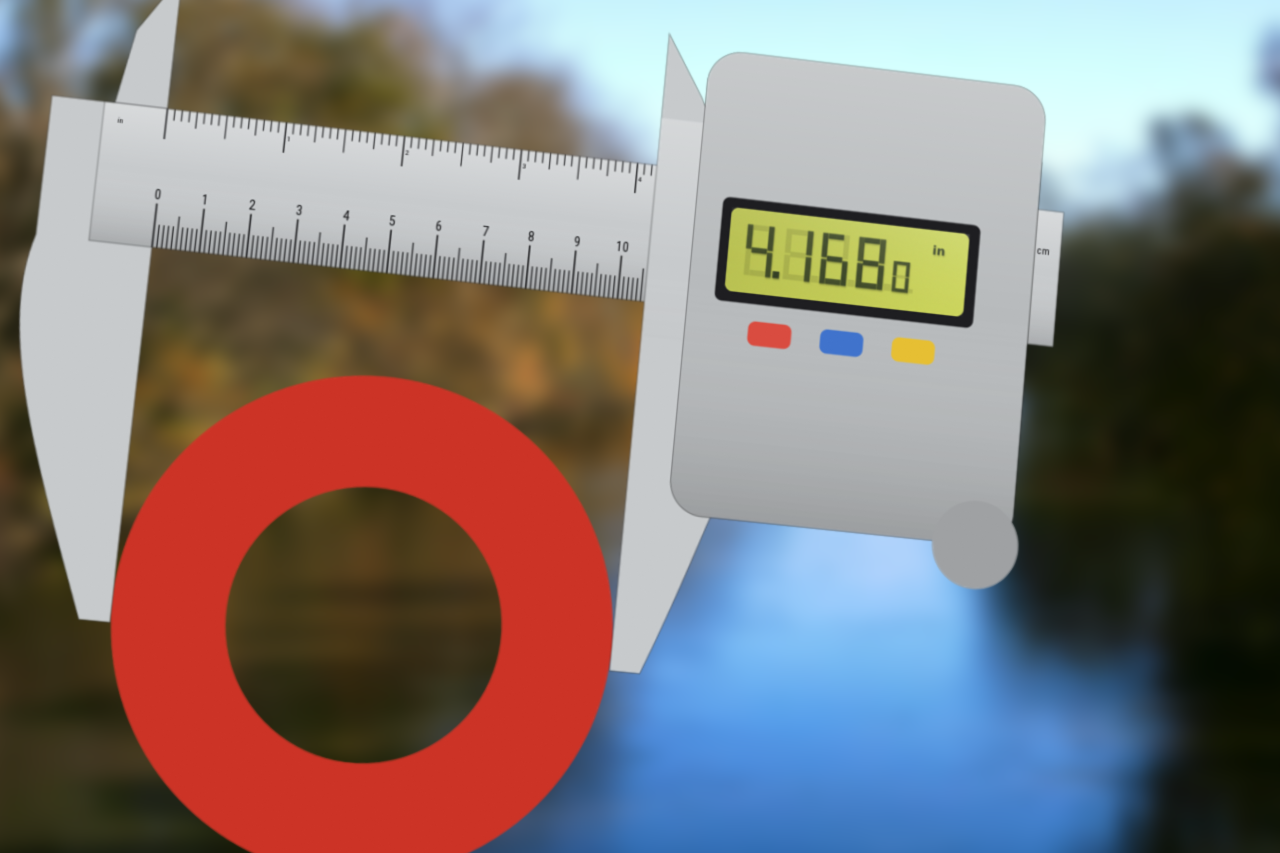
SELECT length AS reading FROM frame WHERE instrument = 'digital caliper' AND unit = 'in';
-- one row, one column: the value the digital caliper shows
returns 4.1680 in
